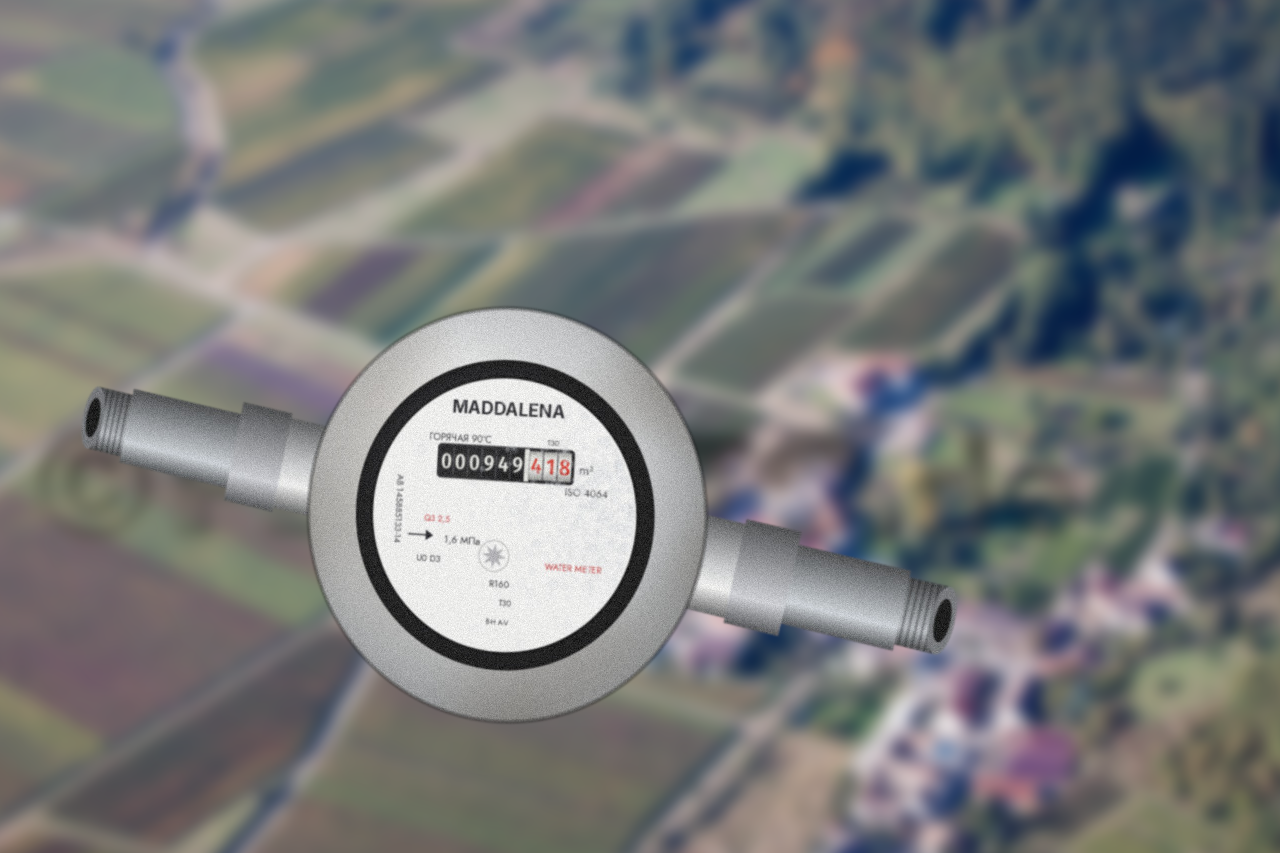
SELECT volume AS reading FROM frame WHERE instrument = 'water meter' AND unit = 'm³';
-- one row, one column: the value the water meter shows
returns 949.418 m³
